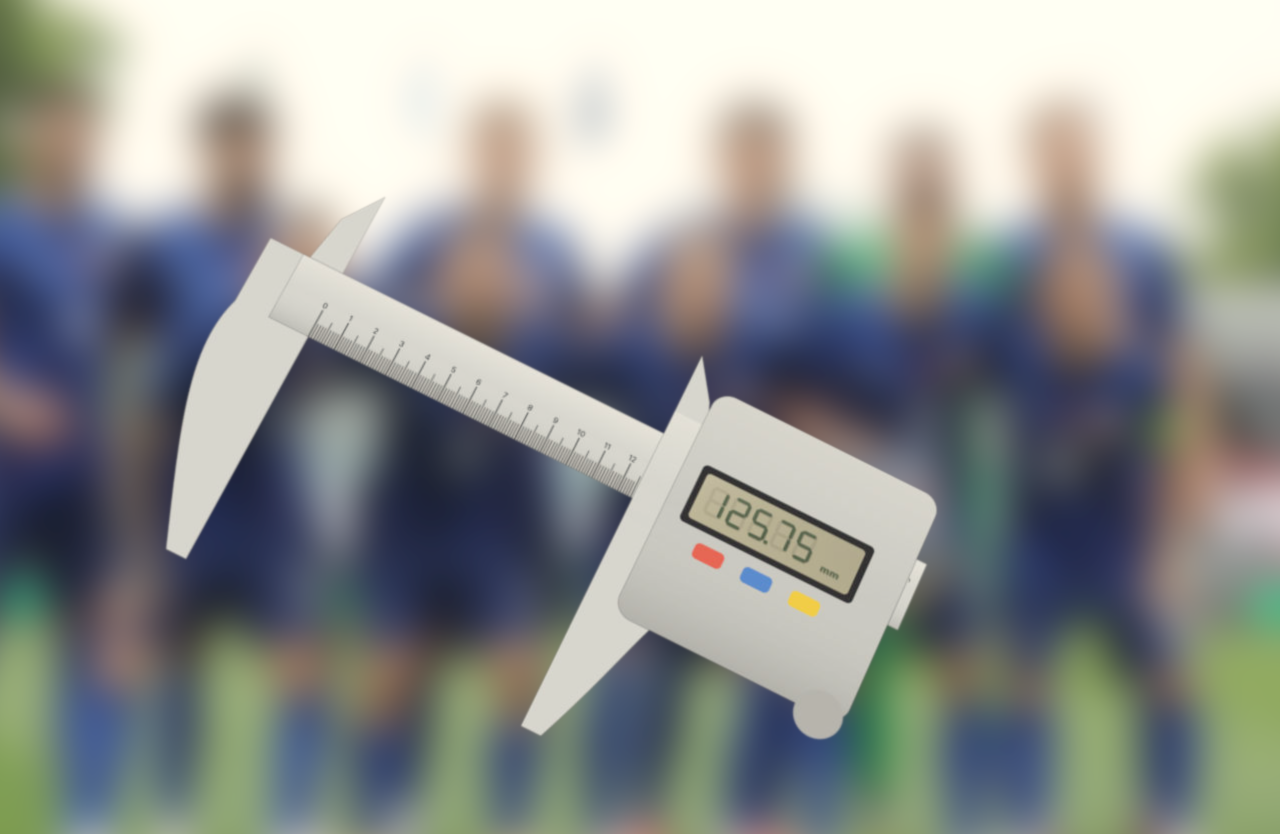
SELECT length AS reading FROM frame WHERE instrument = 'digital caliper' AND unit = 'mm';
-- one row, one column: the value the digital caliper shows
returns 125.75 mm
